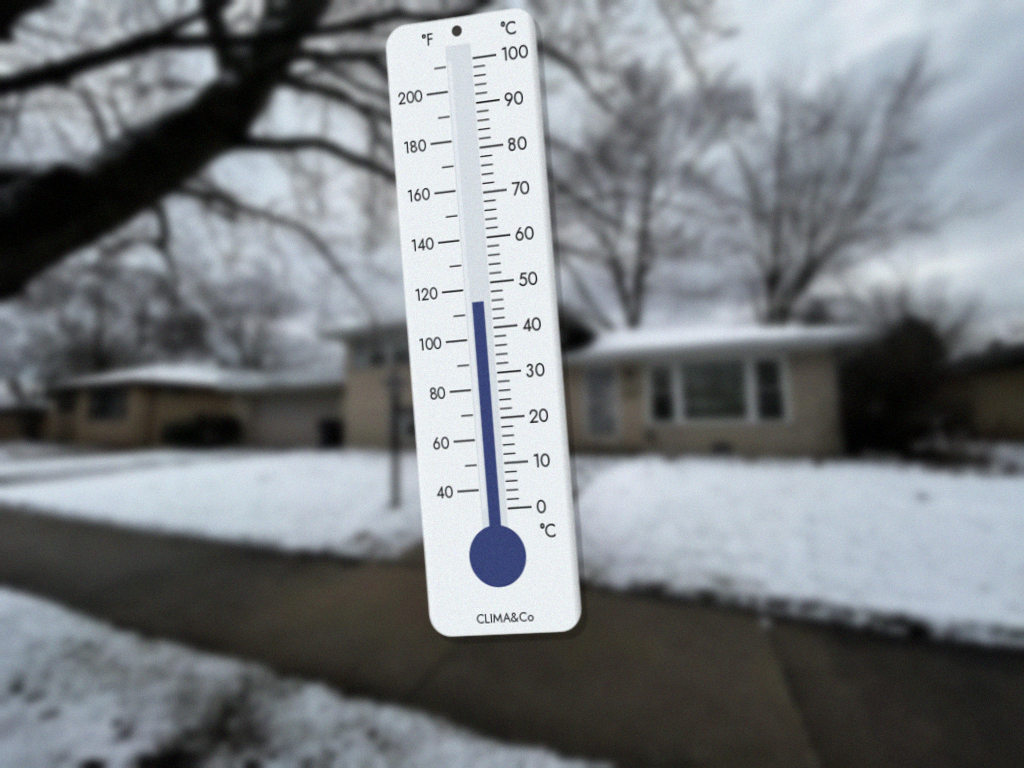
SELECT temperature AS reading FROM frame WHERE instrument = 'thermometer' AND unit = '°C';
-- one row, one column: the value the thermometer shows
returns 46 °C
